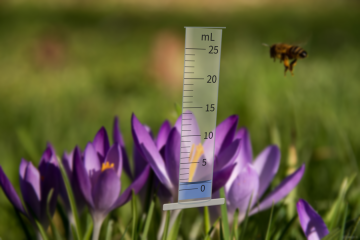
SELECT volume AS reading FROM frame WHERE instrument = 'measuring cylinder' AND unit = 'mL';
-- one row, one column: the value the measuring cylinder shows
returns 1 mL
